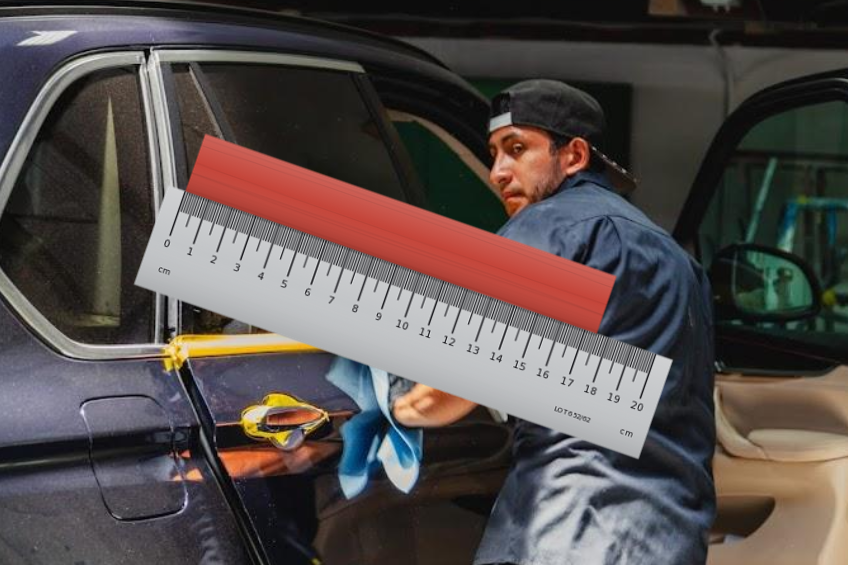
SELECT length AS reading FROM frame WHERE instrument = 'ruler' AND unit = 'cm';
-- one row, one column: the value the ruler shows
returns 17.5 cm
